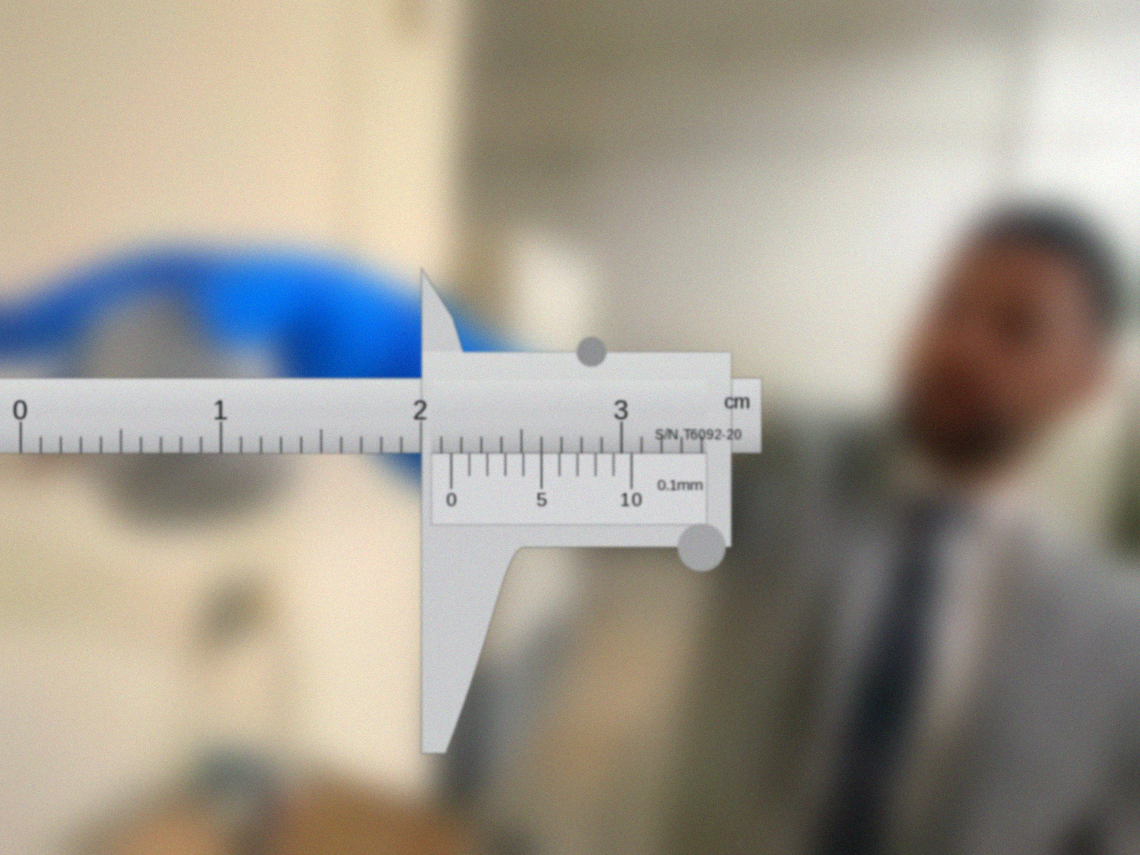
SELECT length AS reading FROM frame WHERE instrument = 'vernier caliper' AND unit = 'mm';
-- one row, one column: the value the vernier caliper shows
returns 21.5 mm
